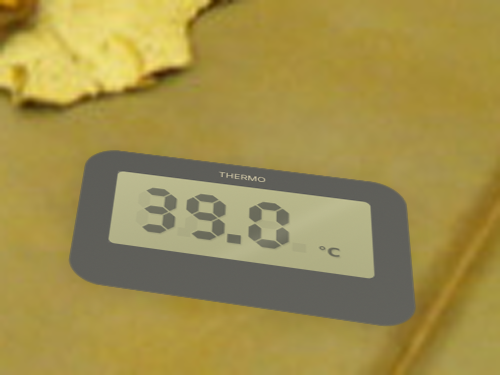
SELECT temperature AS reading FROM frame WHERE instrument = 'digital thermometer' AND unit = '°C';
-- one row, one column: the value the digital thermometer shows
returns 39.0 °C
